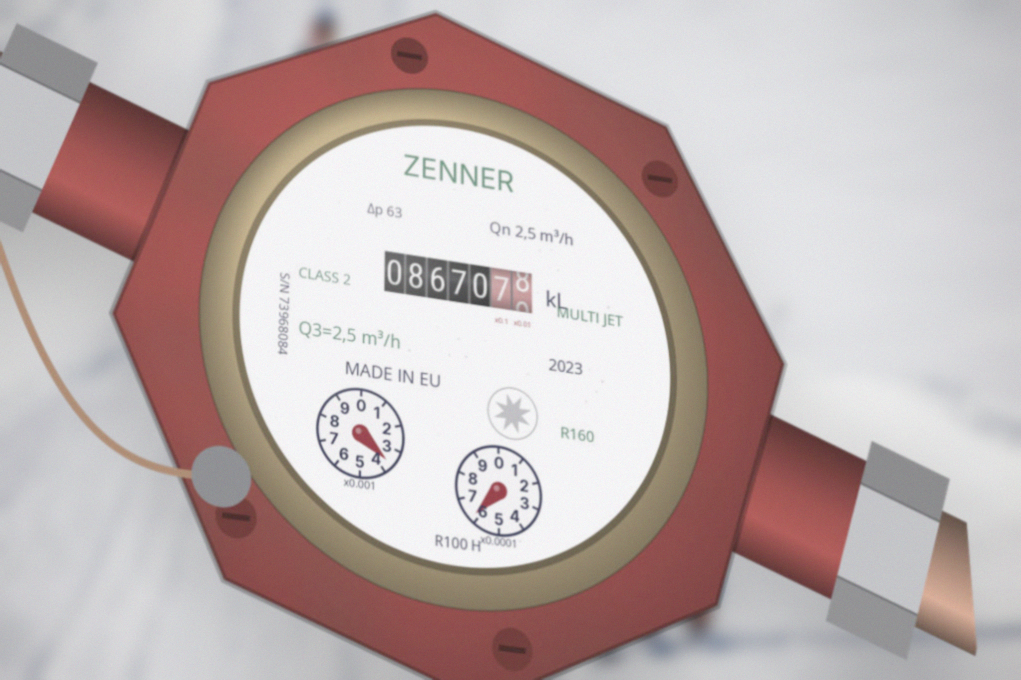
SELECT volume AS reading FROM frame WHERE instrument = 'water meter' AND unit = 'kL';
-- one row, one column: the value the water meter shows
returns 8670.7836 kL
